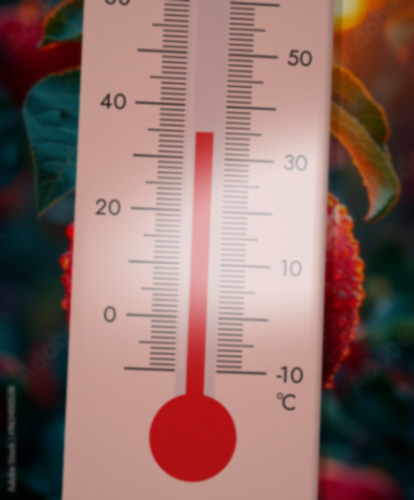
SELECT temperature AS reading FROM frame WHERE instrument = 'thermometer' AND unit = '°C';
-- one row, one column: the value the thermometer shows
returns 35 °C
